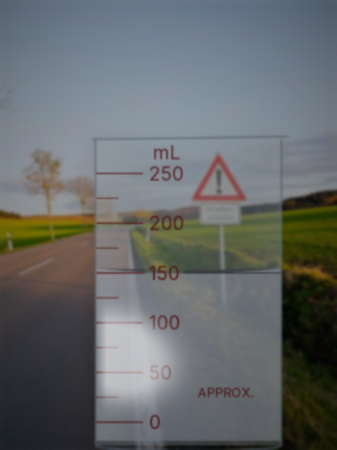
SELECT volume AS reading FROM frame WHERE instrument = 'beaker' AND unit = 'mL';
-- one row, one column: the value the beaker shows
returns 150 mL
